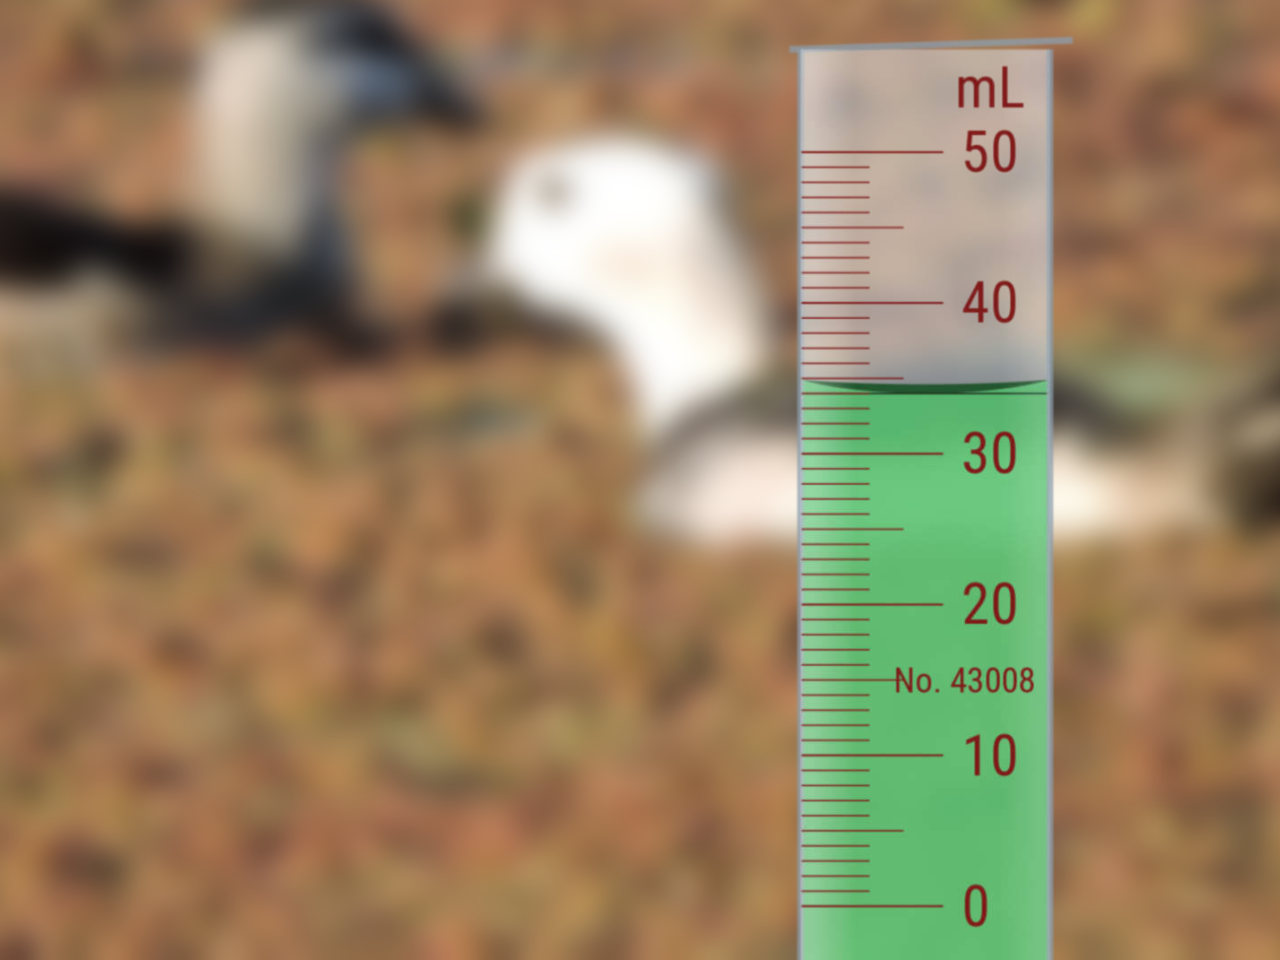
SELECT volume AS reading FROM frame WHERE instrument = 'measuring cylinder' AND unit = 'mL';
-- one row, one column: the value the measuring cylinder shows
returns 34 mL
